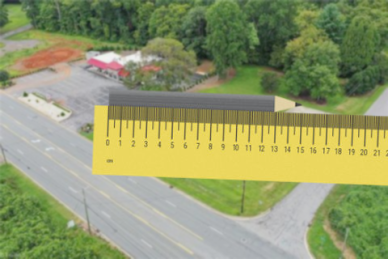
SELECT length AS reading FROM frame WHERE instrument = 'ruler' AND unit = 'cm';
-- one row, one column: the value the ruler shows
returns 15 cm
